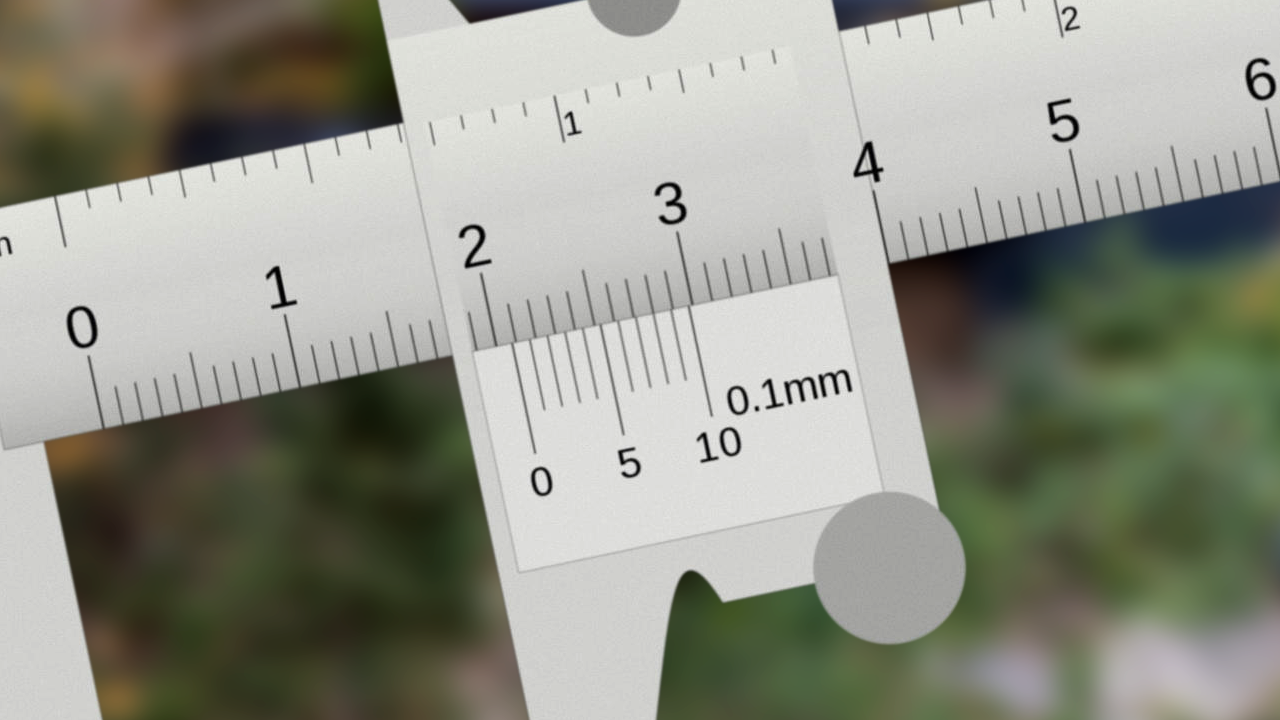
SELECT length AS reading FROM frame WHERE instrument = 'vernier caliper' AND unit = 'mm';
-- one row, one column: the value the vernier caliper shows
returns 20.8 mm
